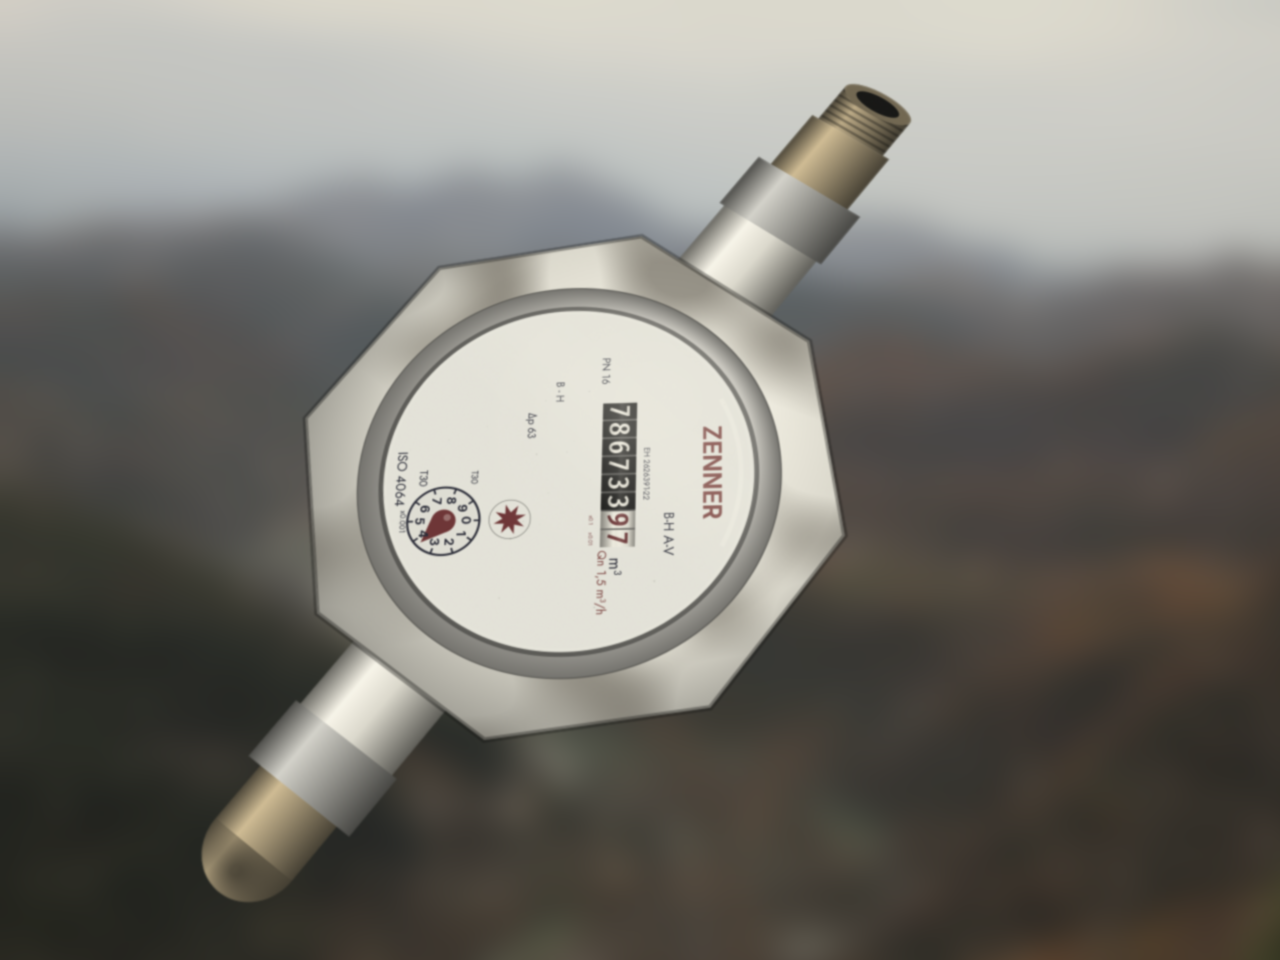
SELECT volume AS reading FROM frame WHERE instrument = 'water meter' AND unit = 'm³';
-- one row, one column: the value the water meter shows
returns 786733.973 m³
